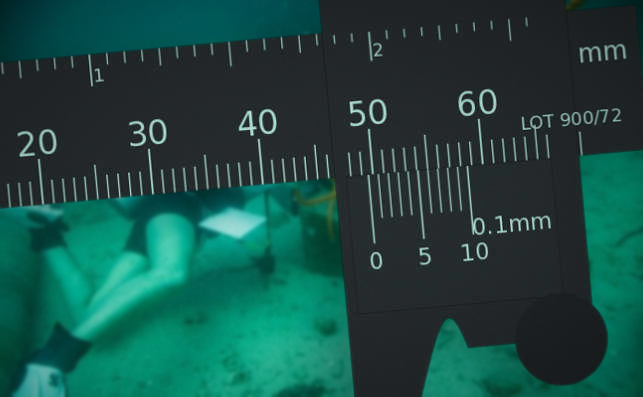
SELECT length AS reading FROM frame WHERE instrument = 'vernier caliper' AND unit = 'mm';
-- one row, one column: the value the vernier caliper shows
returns 49.6 mm
